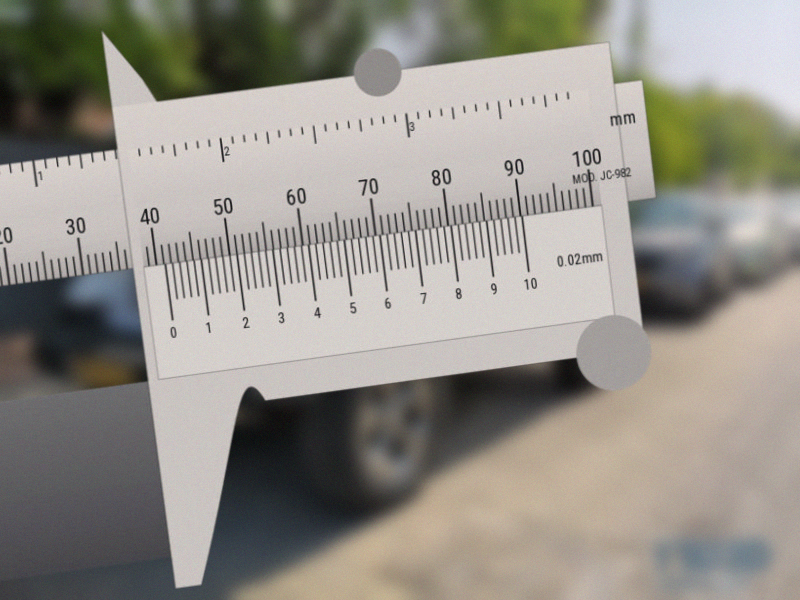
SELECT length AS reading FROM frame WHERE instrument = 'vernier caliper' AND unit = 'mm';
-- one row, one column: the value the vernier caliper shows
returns 41.2 mm
